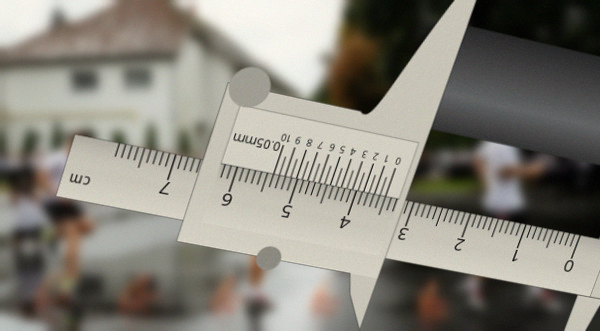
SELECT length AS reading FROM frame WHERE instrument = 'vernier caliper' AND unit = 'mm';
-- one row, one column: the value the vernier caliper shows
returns 35.0 mm
